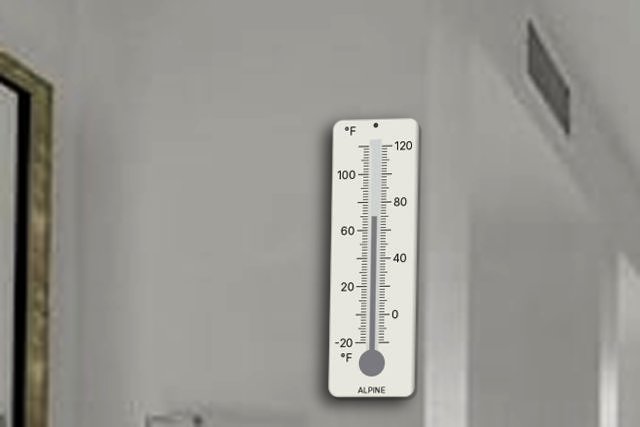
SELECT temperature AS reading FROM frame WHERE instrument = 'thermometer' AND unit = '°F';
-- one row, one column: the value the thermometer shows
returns 70 °F
